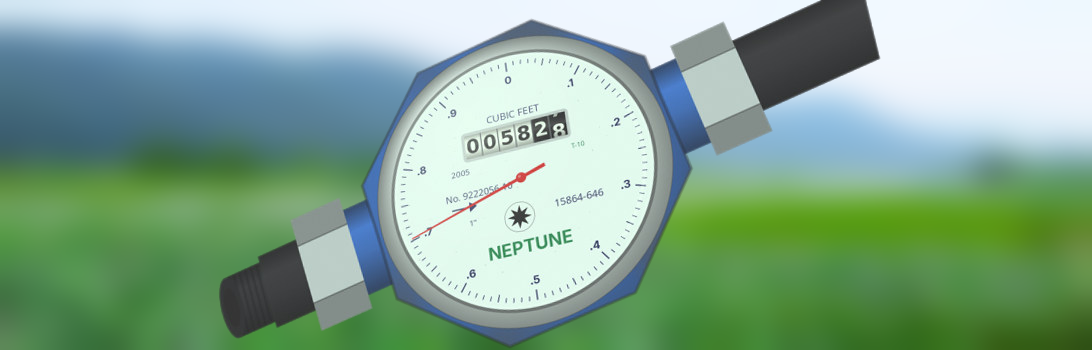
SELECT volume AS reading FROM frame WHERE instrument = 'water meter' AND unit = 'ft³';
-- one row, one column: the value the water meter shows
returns 5827.70 ft³
